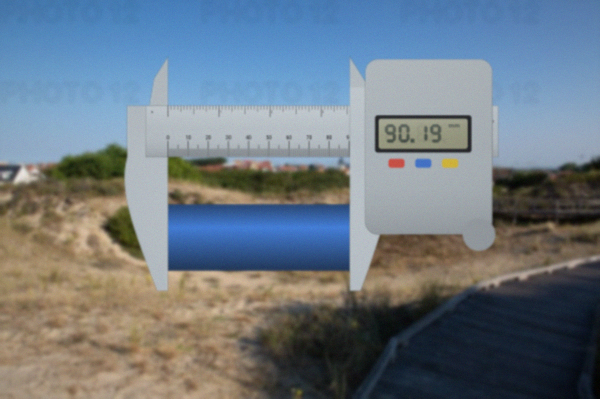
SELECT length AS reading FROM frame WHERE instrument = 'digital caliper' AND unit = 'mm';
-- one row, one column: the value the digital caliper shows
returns 90.19 mm
